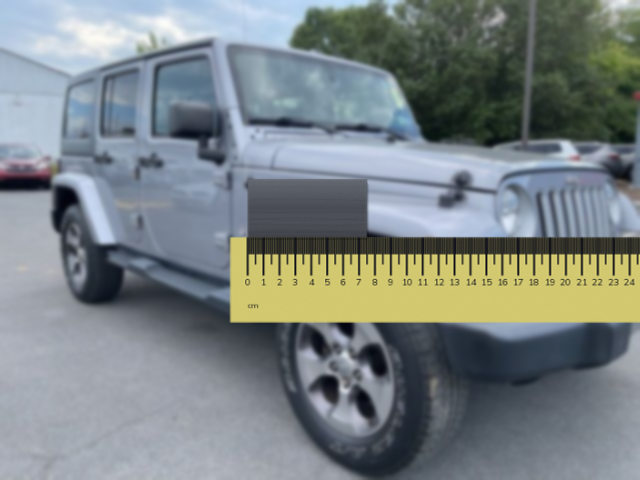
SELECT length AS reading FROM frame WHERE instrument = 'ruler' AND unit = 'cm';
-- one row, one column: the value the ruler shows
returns 7.5 cm
